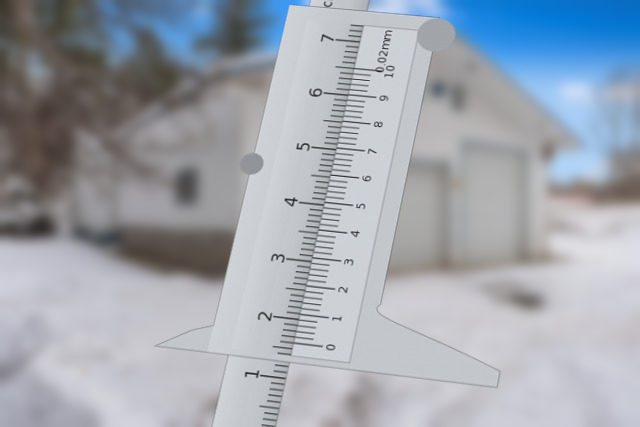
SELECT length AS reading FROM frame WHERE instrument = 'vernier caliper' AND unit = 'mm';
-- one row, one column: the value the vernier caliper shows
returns 16.0 mm
